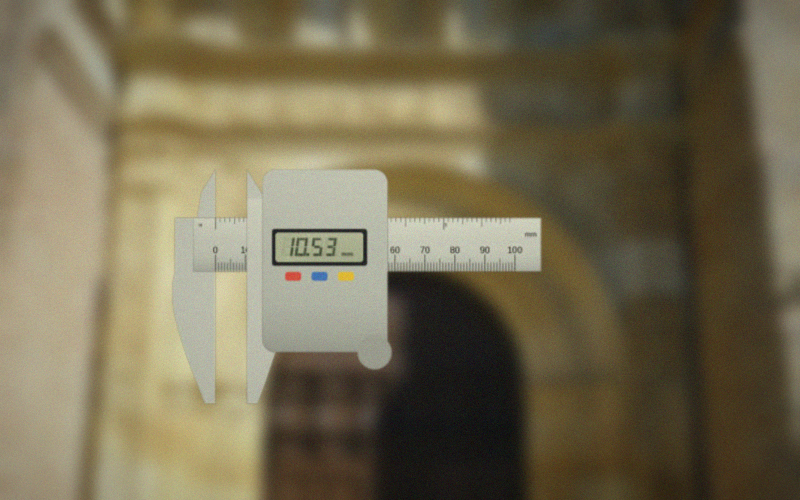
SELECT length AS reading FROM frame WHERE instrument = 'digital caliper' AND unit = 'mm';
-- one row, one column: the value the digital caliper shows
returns 10.53 mm
